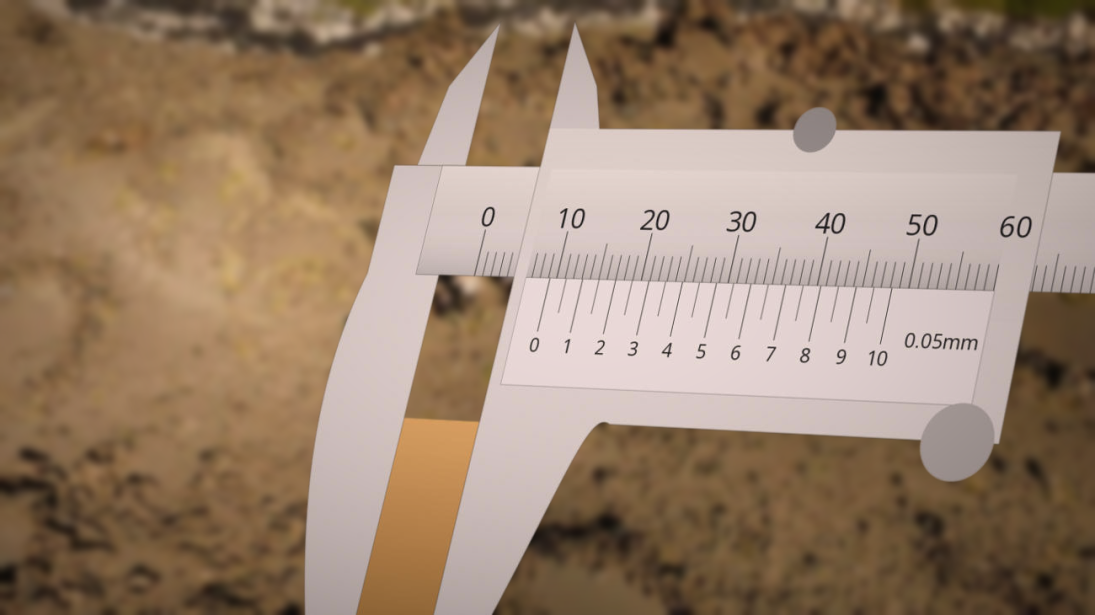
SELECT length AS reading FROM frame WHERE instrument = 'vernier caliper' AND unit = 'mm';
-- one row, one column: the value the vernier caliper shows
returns 9.2 mm
